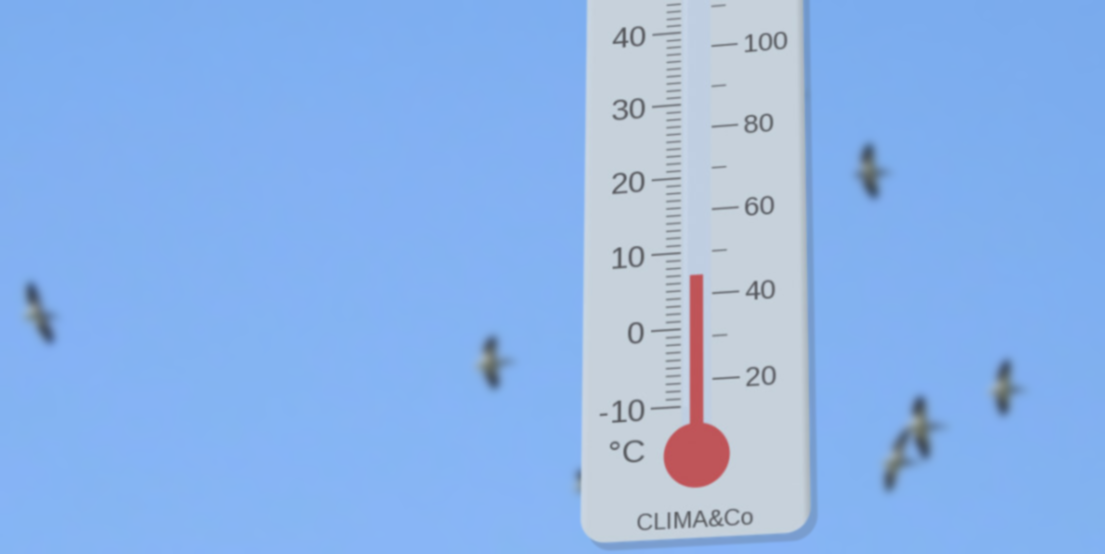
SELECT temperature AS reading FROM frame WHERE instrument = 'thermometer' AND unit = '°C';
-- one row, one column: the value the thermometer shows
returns 7 °C
